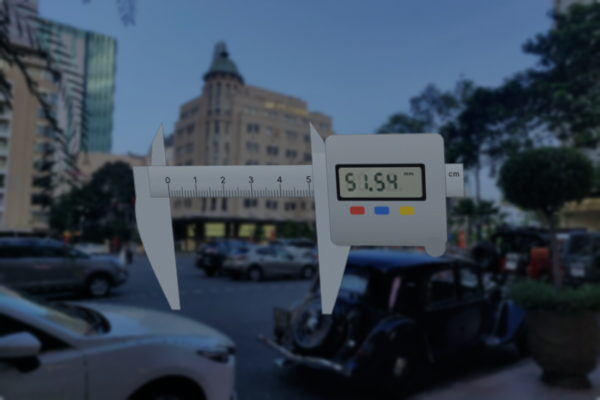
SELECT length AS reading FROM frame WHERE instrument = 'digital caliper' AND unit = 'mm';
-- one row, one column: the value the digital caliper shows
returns 51.54 mm
